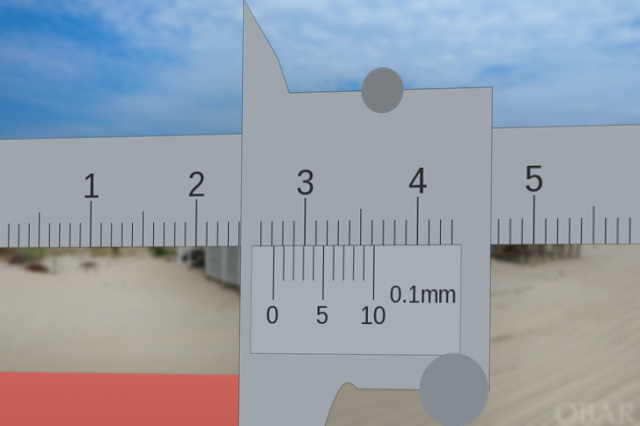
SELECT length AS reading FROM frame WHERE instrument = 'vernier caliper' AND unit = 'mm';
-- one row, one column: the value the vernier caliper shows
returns 27.2 mm
